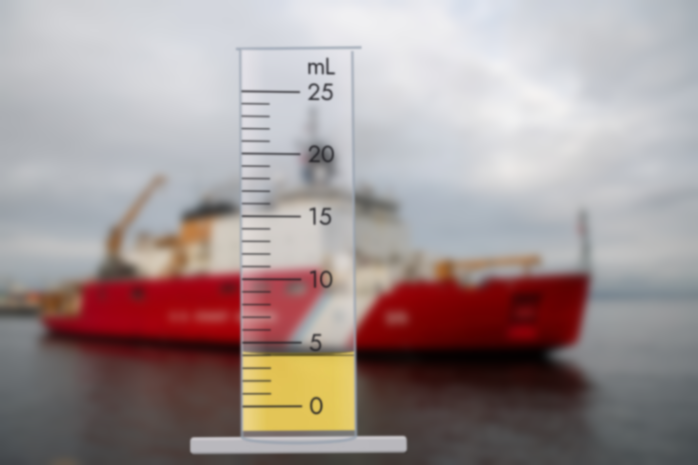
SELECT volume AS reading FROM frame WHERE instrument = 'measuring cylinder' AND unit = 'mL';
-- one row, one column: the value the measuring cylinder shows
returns 4 mL
